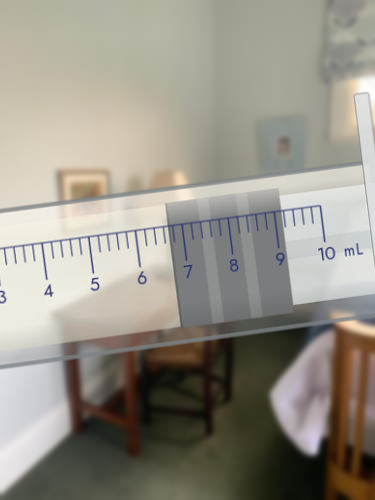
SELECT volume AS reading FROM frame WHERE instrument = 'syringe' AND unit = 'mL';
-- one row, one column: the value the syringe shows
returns 6.7 mL
